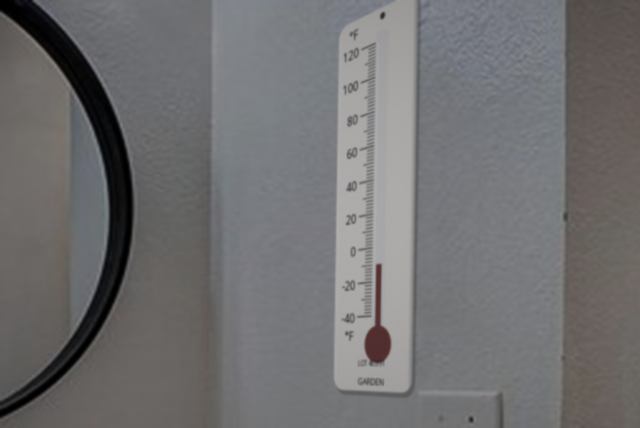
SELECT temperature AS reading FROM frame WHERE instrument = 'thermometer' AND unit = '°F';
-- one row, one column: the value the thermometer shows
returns -10 °F
